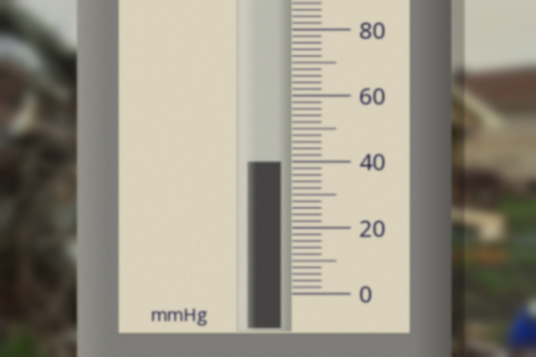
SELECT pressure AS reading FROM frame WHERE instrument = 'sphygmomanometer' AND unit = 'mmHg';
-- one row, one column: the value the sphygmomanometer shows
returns 40 mmHg
